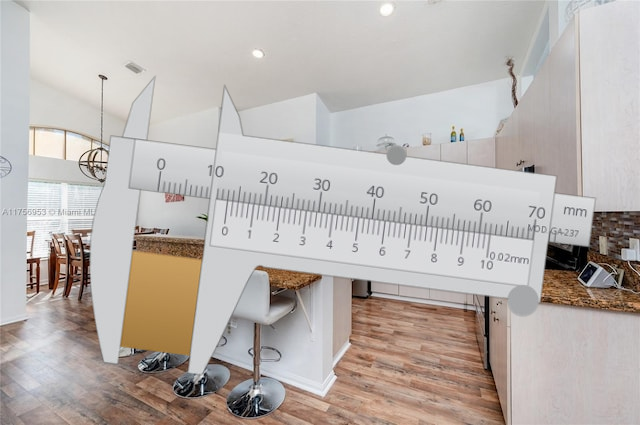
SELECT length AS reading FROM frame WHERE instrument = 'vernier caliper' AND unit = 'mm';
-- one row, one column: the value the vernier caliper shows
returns 13.0 mm
